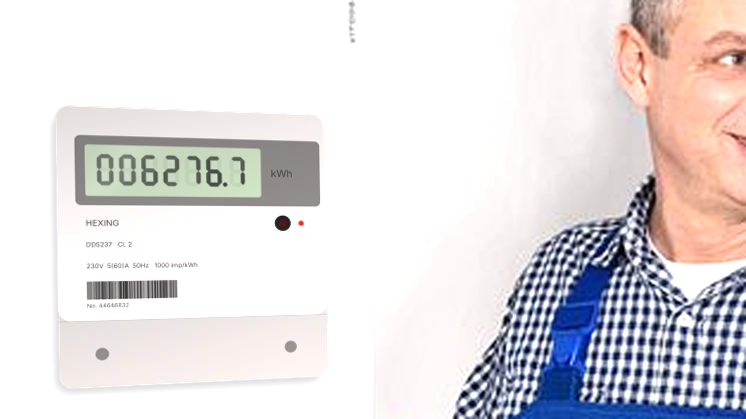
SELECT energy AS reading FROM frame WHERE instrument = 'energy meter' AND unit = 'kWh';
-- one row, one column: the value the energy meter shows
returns 6276.7 kWh
